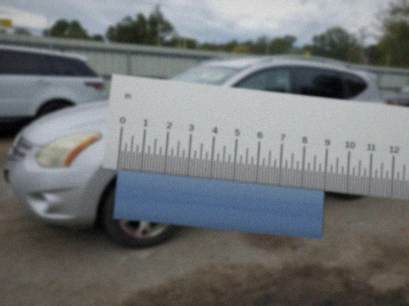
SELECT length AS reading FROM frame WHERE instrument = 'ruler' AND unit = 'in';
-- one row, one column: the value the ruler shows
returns 9 in
